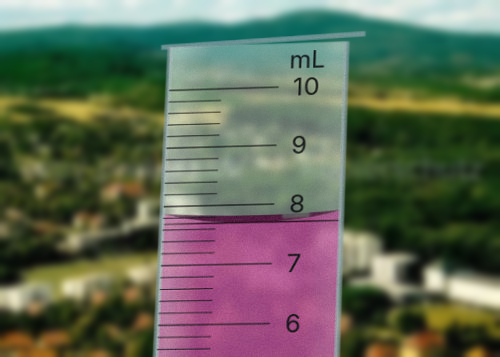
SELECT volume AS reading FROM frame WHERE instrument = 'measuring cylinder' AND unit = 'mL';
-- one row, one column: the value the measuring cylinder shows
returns 7.7 mL
